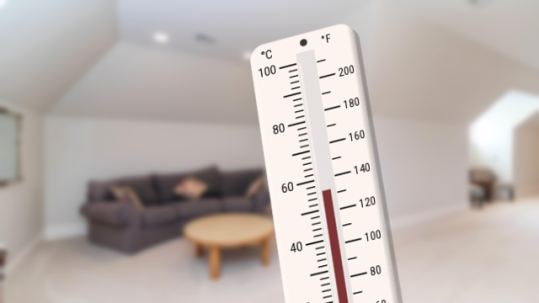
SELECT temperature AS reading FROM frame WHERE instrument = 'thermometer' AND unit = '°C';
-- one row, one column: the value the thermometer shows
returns 56 °C
